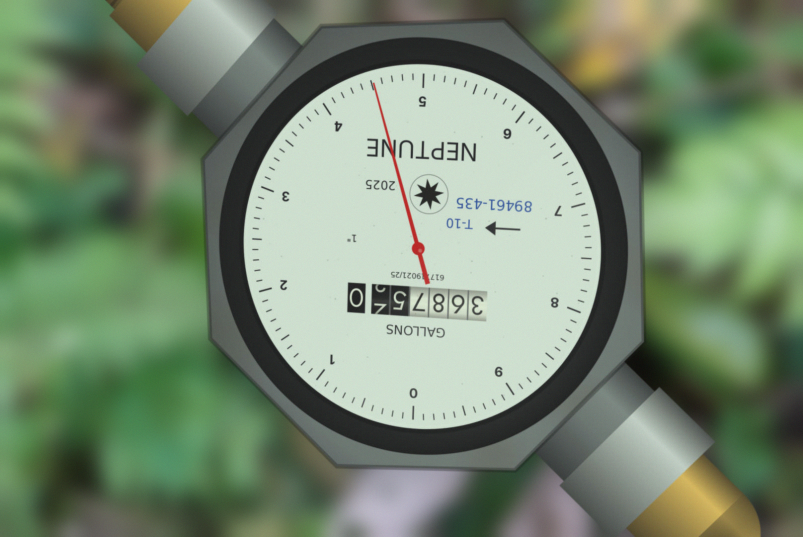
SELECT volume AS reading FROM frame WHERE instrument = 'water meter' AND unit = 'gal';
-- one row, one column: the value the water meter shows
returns 3687524.5 gal
